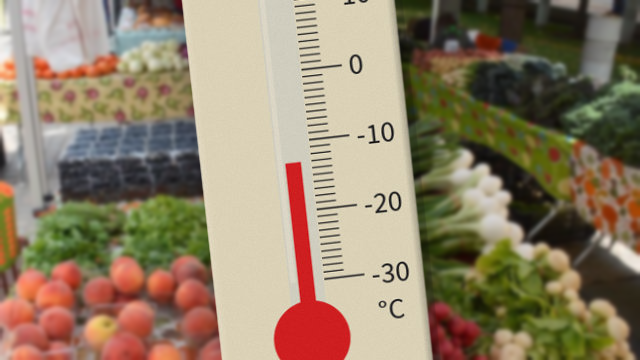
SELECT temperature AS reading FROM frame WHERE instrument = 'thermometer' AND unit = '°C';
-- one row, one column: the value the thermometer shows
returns -13 °C
